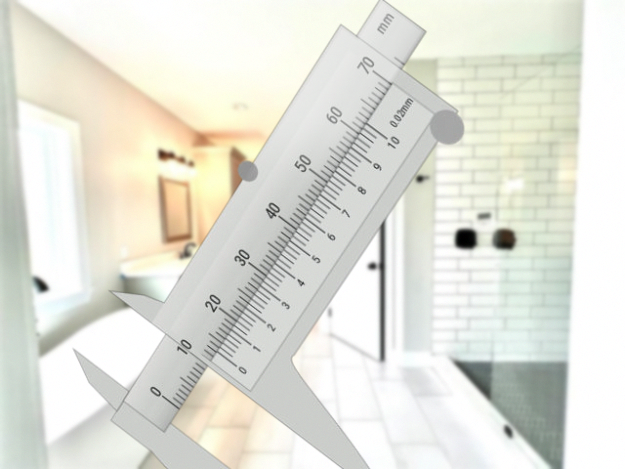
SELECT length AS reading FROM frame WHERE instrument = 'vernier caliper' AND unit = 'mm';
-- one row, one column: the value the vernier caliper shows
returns 13.2 mm
